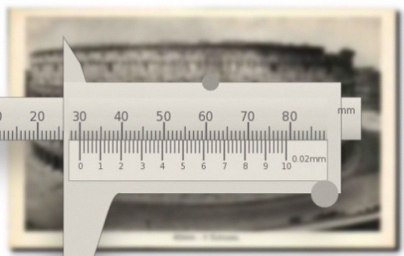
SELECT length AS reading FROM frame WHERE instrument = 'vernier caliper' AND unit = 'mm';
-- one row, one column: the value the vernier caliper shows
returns 30.0 mm
